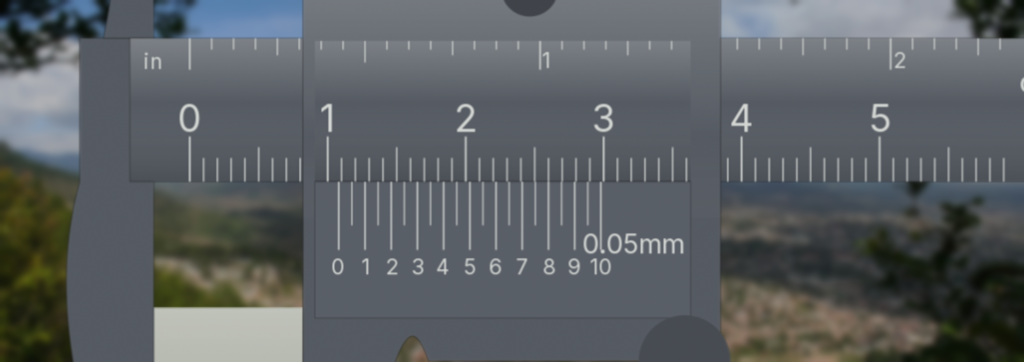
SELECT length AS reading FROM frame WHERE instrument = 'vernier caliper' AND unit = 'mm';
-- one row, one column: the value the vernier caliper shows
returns 10.8 mm
